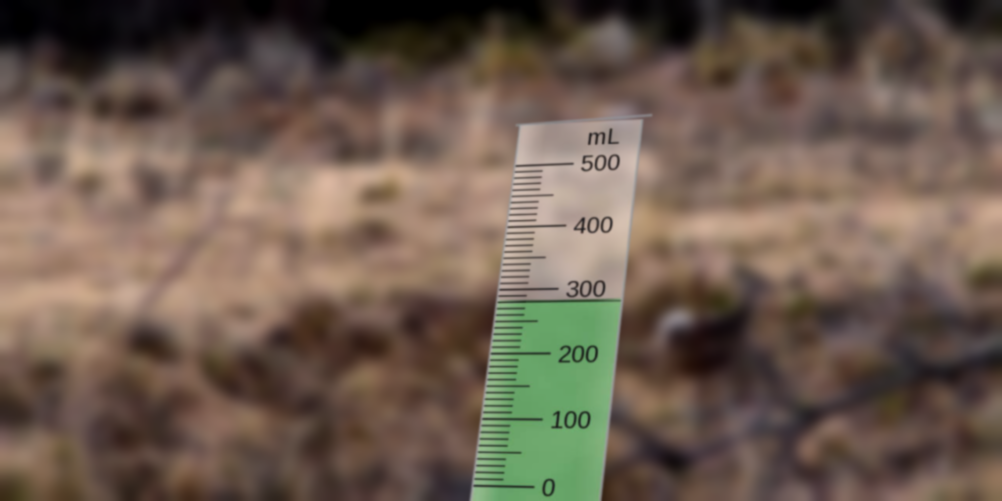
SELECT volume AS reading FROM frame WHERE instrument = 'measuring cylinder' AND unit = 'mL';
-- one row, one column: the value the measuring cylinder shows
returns 280 mL
